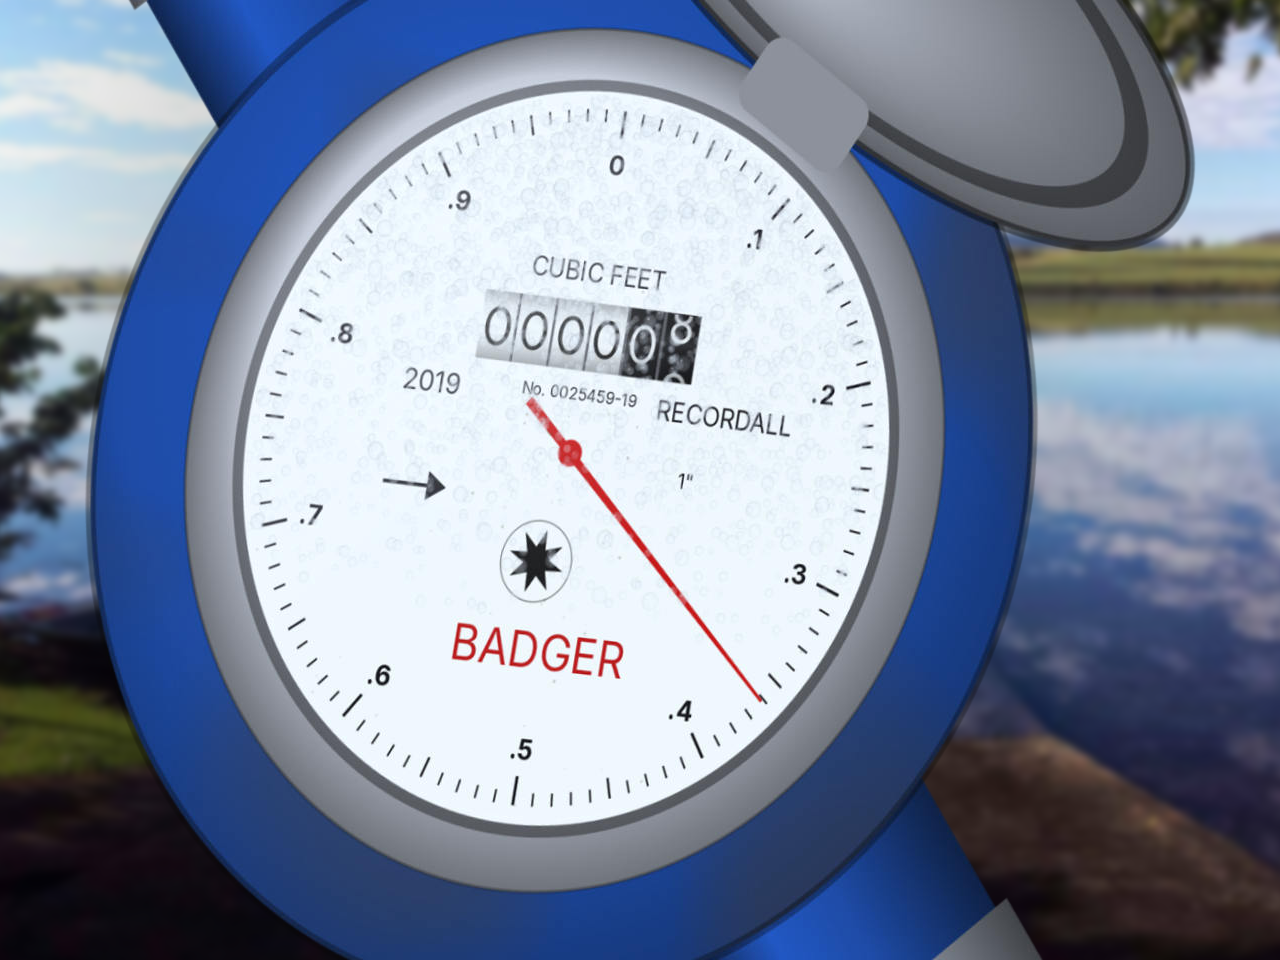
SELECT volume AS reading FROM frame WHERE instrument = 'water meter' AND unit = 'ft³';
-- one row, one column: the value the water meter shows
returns 8.36 ft³
